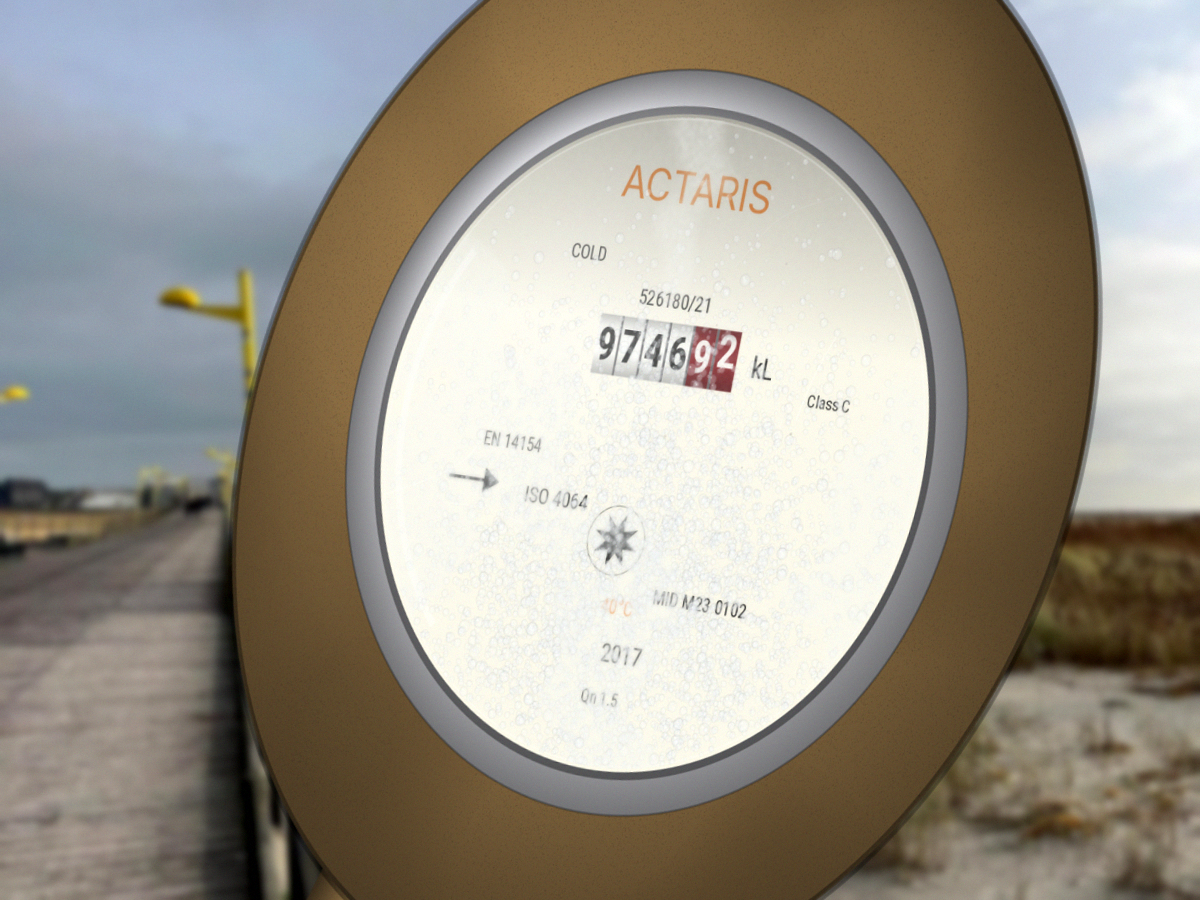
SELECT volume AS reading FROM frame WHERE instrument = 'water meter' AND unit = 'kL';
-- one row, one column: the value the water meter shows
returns 9746.92 kL
